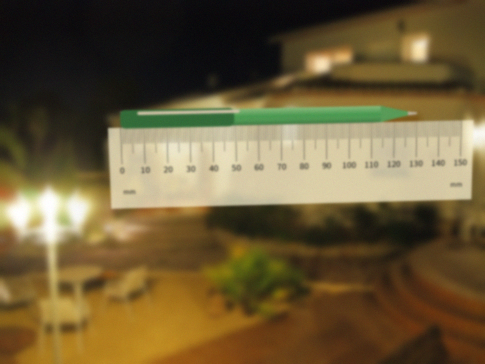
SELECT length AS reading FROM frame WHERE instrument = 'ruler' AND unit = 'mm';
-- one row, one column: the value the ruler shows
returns 130 mm
